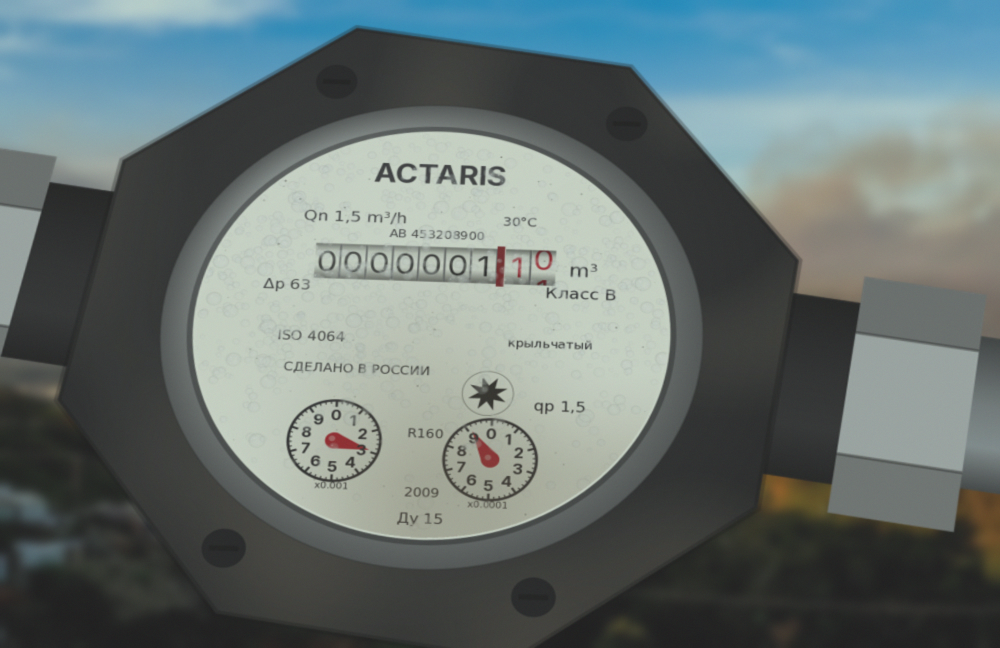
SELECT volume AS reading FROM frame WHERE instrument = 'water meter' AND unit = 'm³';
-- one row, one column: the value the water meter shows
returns 1.1029 m³
